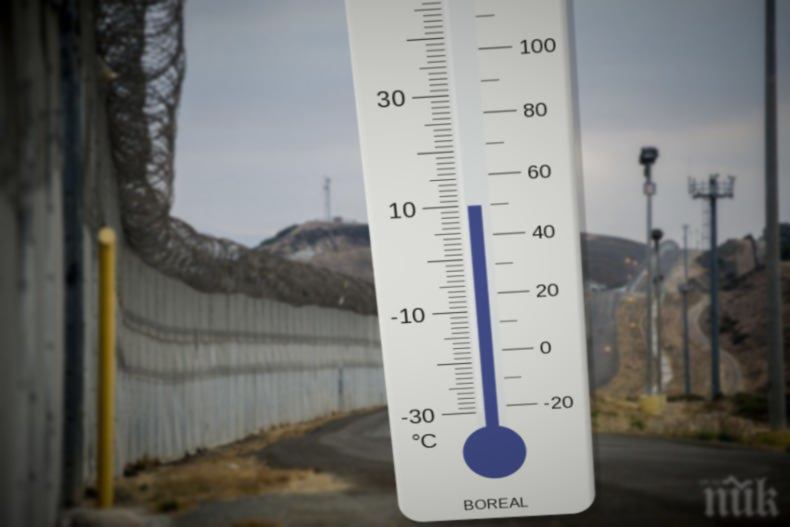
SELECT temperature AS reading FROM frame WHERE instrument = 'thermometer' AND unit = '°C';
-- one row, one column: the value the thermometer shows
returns 10 °C
